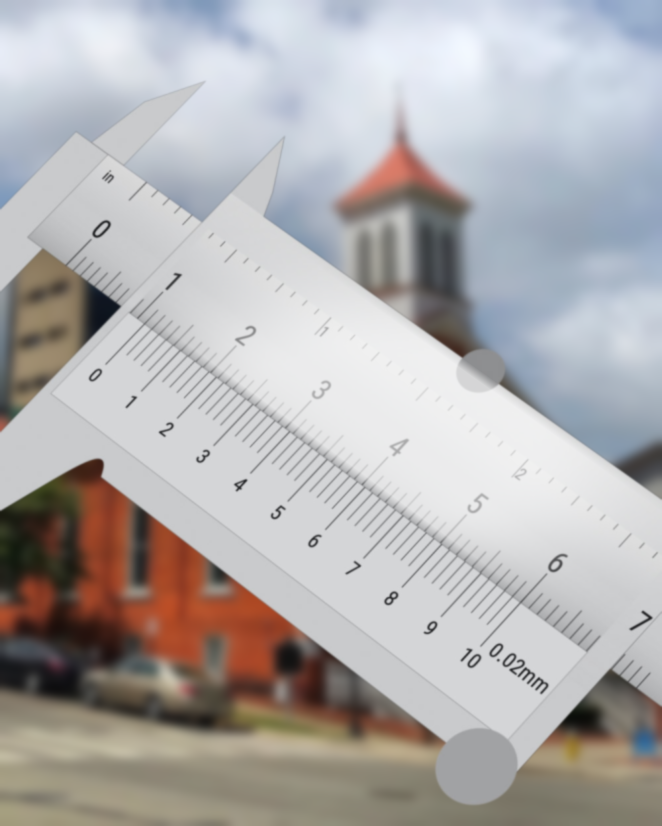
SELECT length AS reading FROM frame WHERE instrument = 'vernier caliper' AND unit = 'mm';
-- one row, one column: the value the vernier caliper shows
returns 11.0 mm
